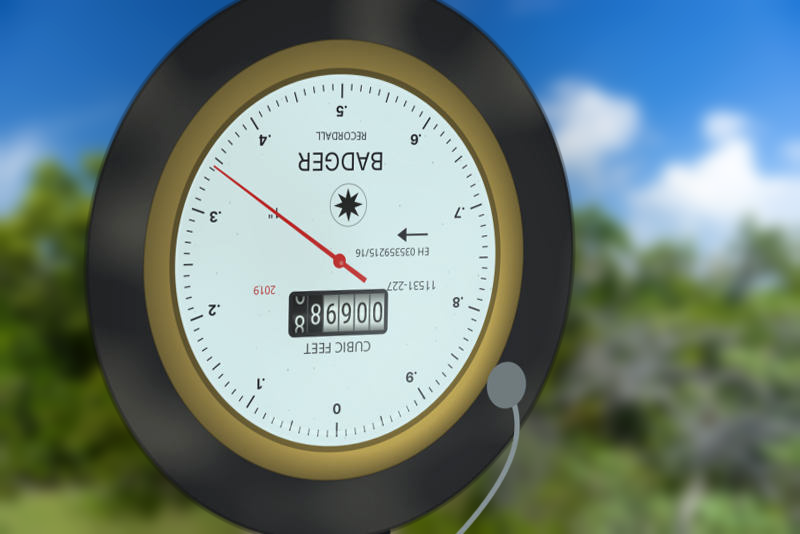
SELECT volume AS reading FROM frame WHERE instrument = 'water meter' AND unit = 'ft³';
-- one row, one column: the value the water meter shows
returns 6988.34 ft³
